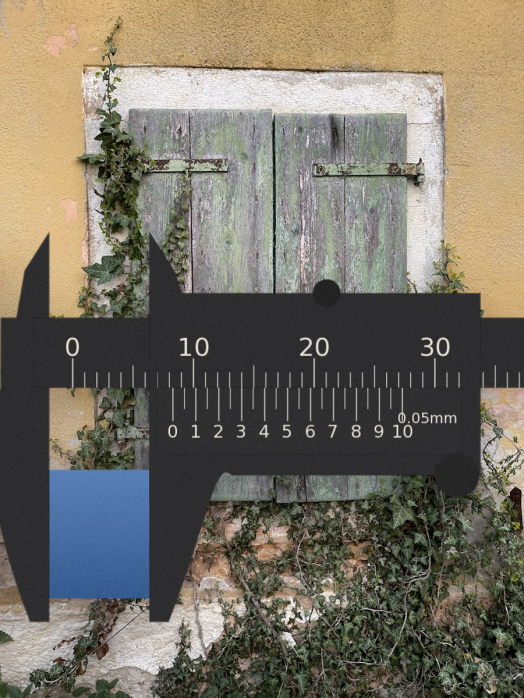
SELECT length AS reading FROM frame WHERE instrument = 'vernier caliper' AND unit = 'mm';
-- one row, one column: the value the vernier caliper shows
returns 8.3 mm
